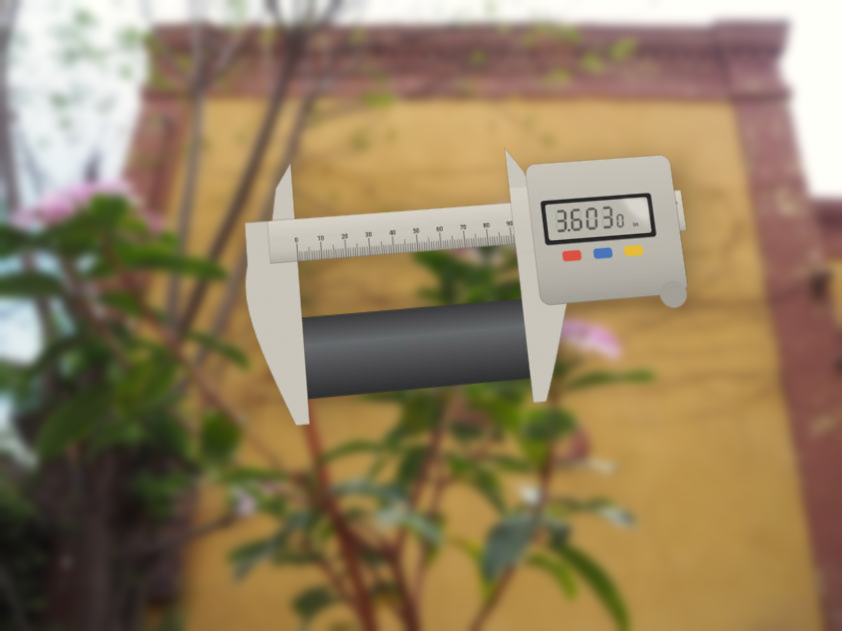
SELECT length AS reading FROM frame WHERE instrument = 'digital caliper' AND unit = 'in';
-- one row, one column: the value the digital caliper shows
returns 3.6030 in
